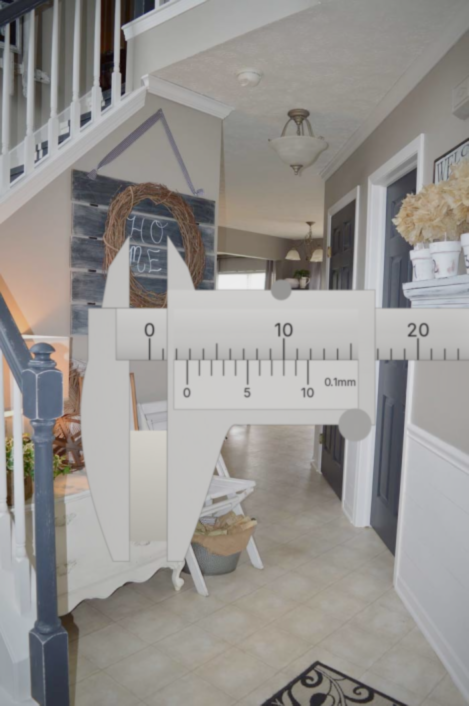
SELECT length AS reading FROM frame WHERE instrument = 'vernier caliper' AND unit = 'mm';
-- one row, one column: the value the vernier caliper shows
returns 2.8 mm
